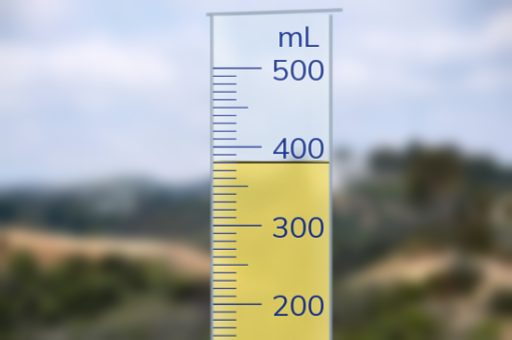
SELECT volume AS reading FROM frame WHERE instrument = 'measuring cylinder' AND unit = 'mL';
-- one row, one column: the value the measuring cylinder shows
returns 380 mL
